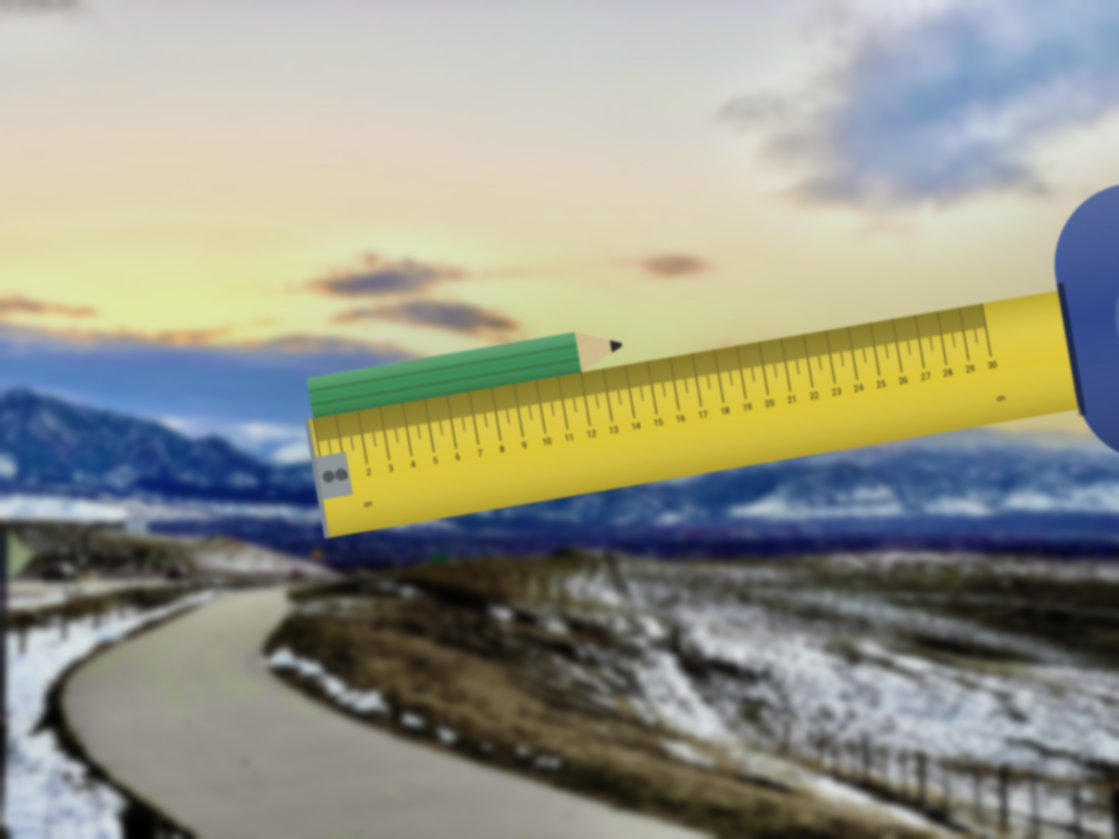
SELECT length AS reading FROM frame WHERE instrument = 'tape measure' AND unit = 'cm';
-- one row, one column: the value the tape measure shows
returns 14 cm
